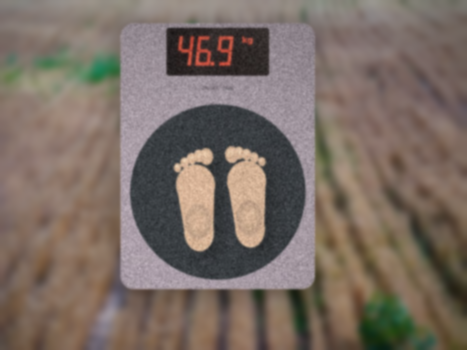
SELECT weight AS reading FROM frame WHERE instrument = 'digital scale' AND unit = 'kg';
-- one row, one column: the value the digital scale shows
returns 46.9 kg
